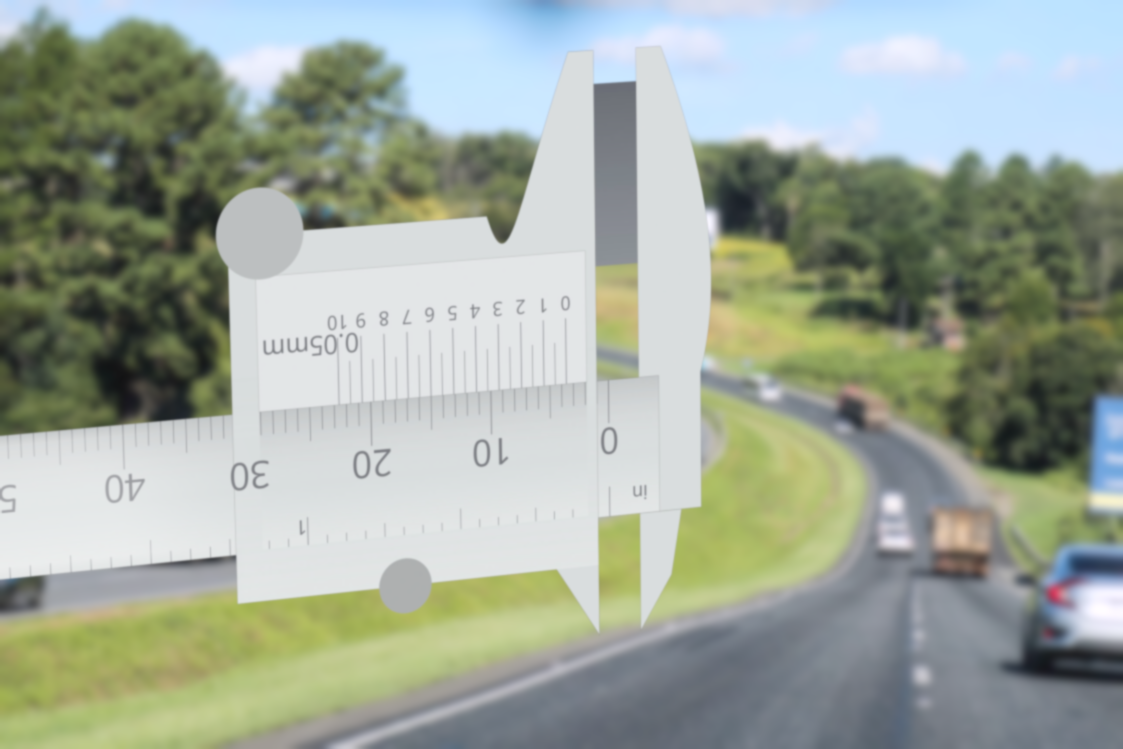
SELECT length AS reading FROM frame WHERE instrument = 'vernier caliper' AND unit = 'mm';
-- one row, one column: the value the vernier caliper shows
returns 3.6 mm
